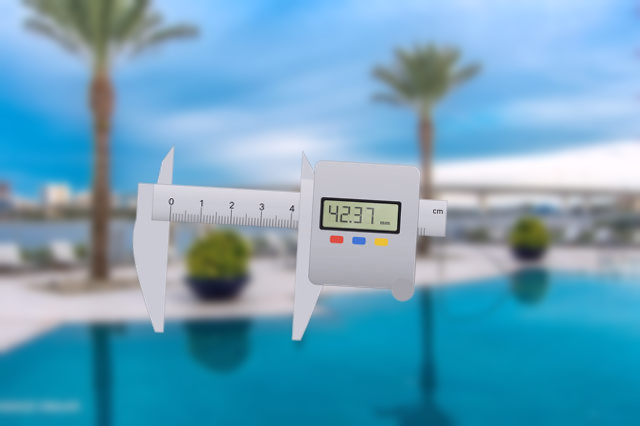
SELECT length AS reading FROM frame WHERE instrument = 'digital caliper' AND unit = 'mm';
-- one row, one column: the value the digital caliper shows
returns 42.37 mm
